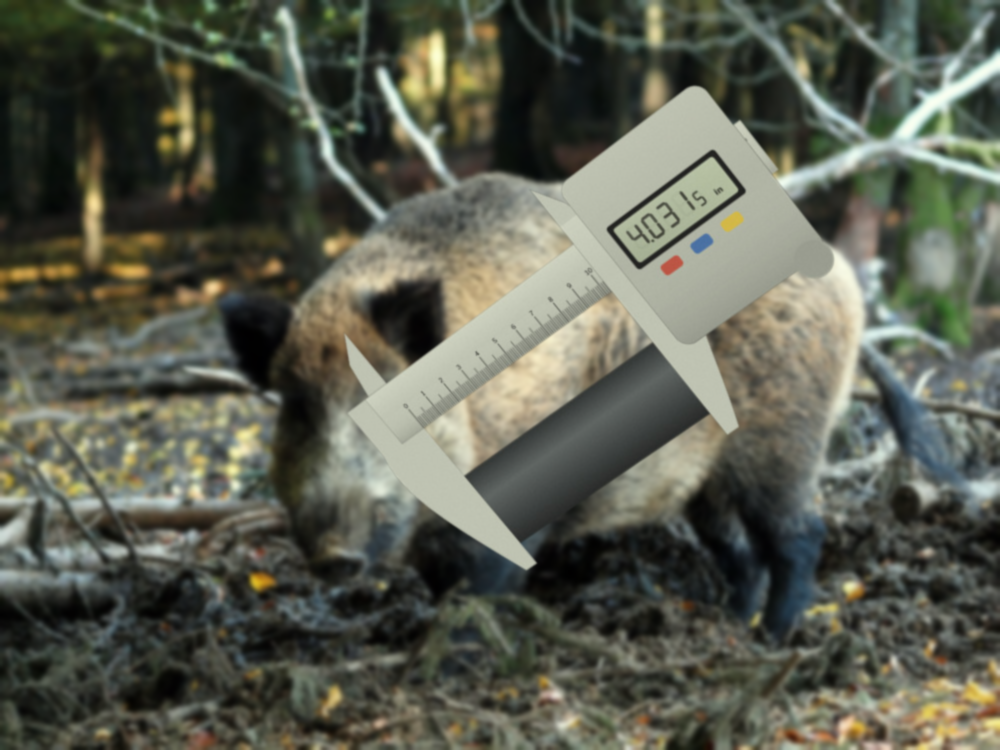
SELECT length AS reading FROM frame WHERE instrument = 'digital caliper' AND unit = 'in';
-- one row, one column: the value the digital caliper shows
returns 4.0315 in
